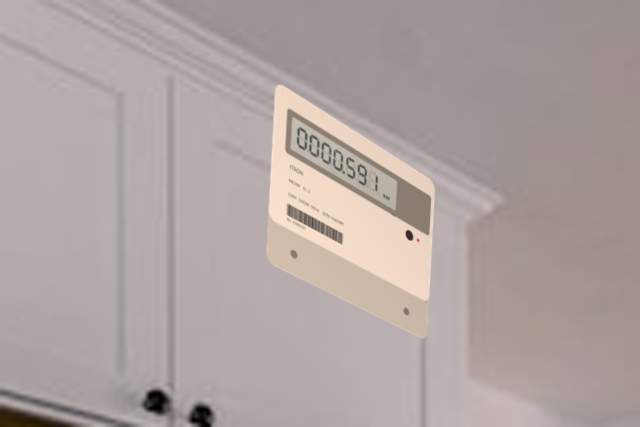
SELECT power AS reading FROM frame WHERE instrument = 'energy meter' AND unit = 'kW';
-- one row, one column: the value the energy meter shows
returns 0.591 kW
